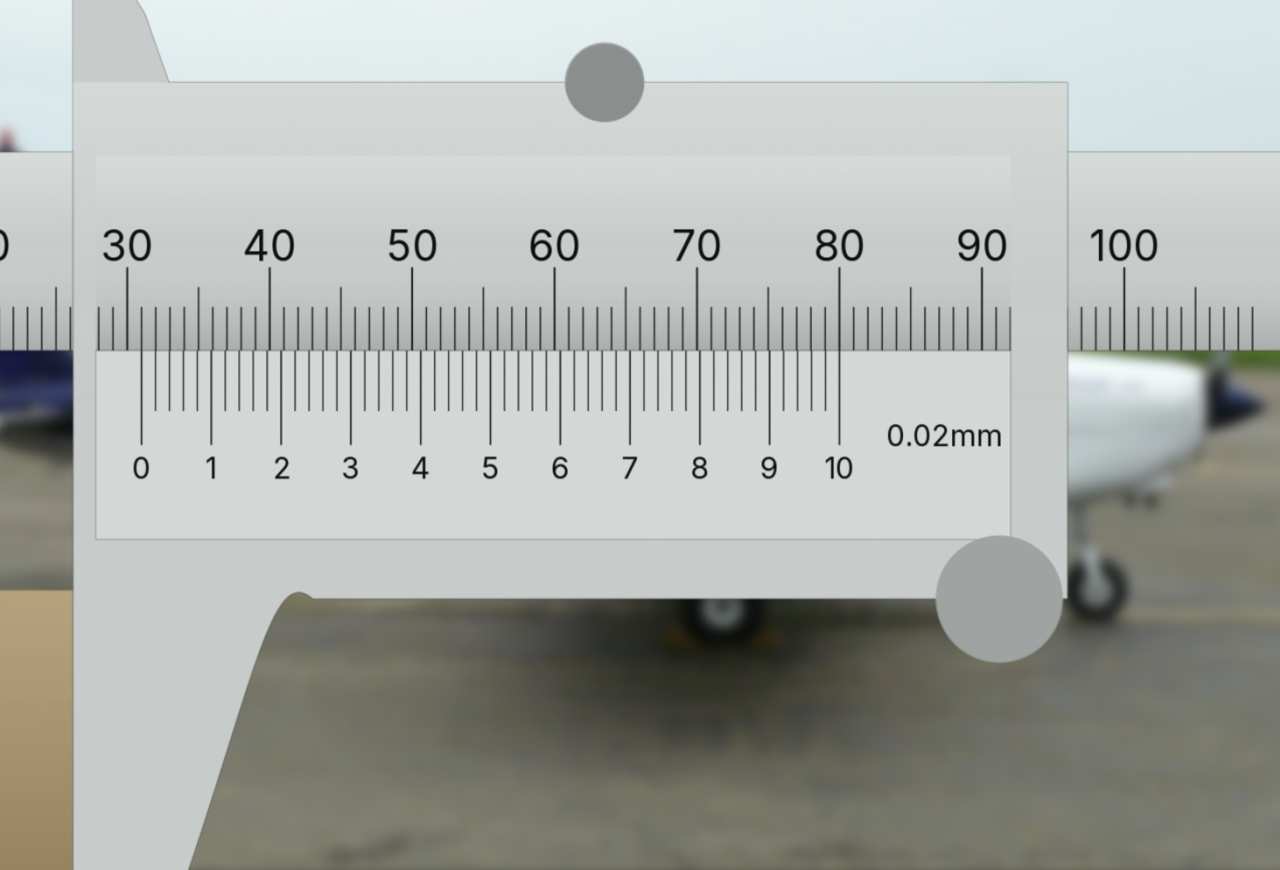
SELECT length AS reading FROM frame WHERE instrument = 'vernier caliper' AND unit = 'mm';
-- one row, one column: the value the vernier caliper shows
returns 31.0 mm
